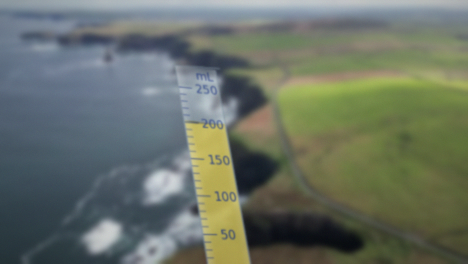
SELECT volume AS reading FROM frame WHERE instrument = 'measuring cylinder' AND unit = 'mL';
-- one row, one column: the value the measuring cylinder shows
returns 200 mL
